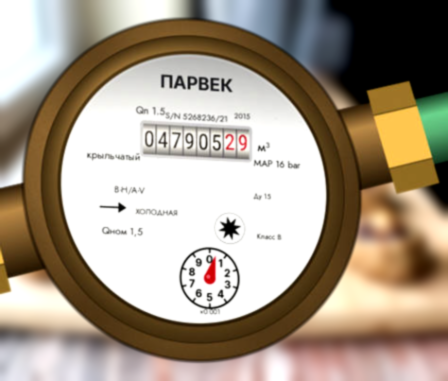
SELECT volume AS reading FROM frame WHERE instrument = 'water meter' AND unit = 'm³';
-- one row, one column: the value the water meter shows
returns 47905.290 m³
